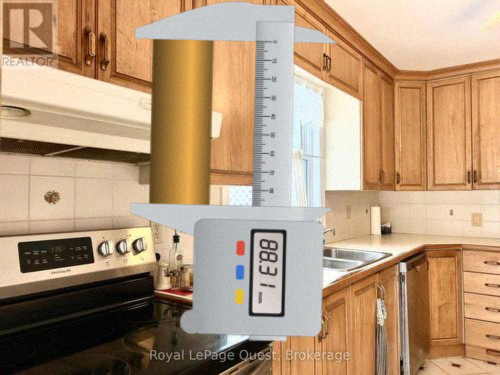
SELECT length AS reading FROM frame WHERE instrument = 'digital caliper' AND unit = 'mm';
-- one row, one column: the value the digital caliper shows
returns 88.31 mm
